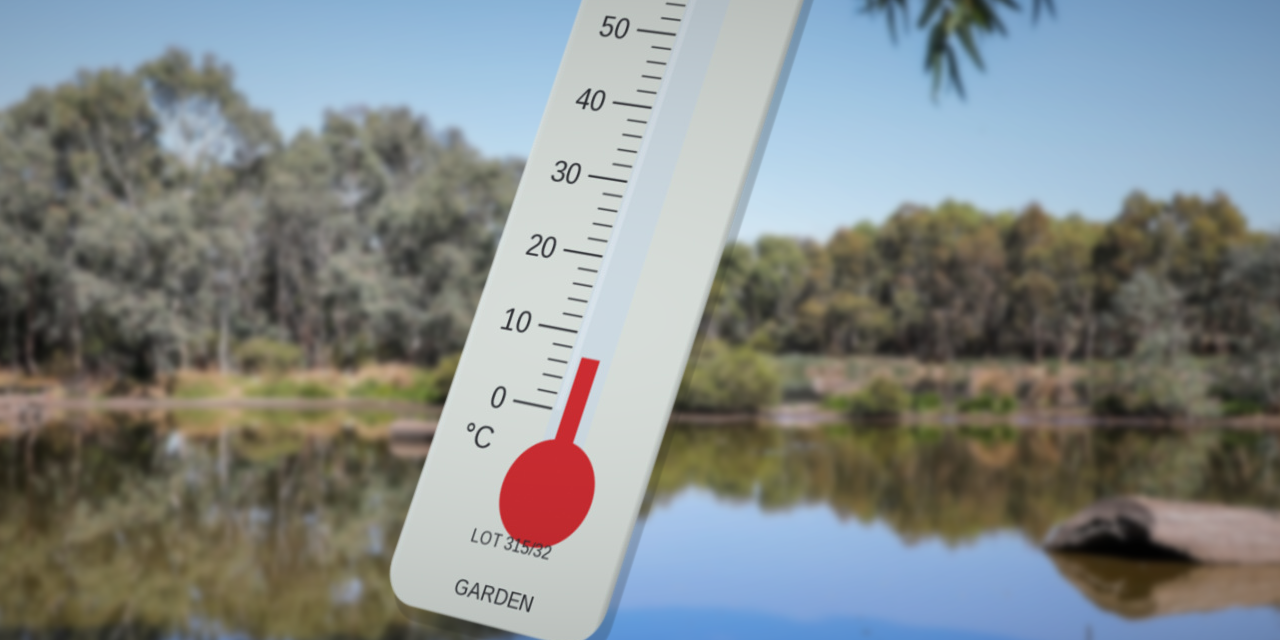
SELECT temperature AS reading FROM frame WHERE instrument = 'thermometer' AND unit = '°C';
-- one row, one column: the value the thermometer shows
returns 7 °C
